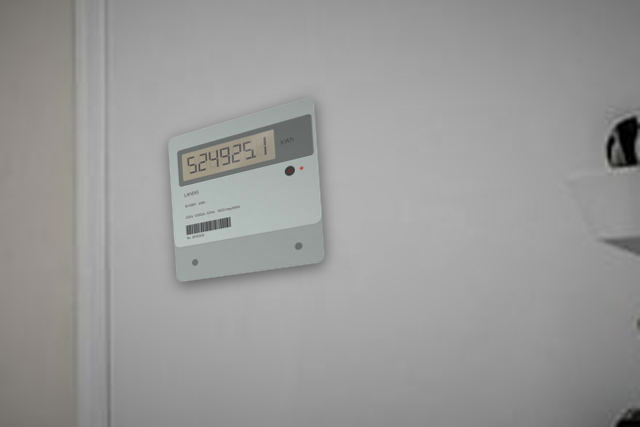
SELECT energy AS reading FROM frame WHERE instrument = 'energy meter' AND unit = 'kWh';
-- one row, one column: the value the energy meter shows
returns 524925.1 kWh
